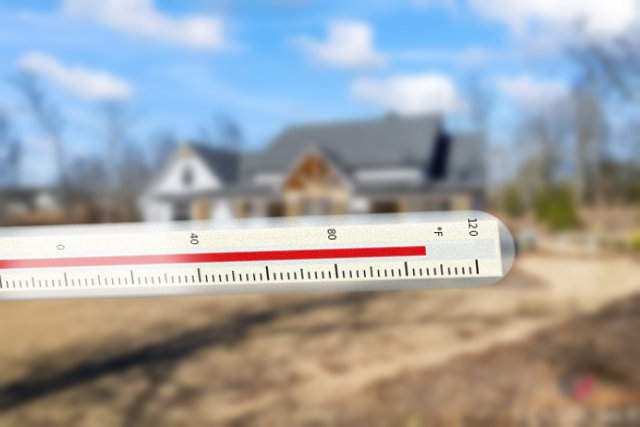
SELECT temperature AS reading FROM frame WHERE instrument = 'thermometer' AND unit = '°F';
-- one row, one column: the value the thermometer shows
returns 106 °F
